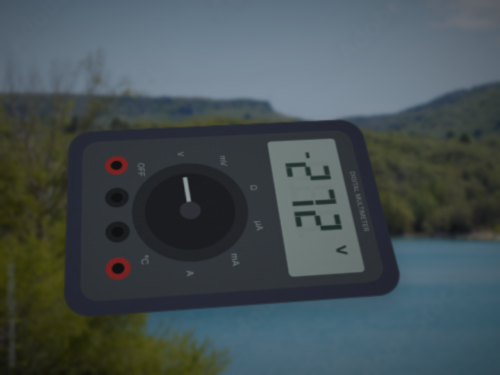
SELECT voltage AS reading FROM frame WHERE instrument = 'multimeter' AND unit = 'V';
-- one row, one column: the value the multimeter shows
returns -272 V
